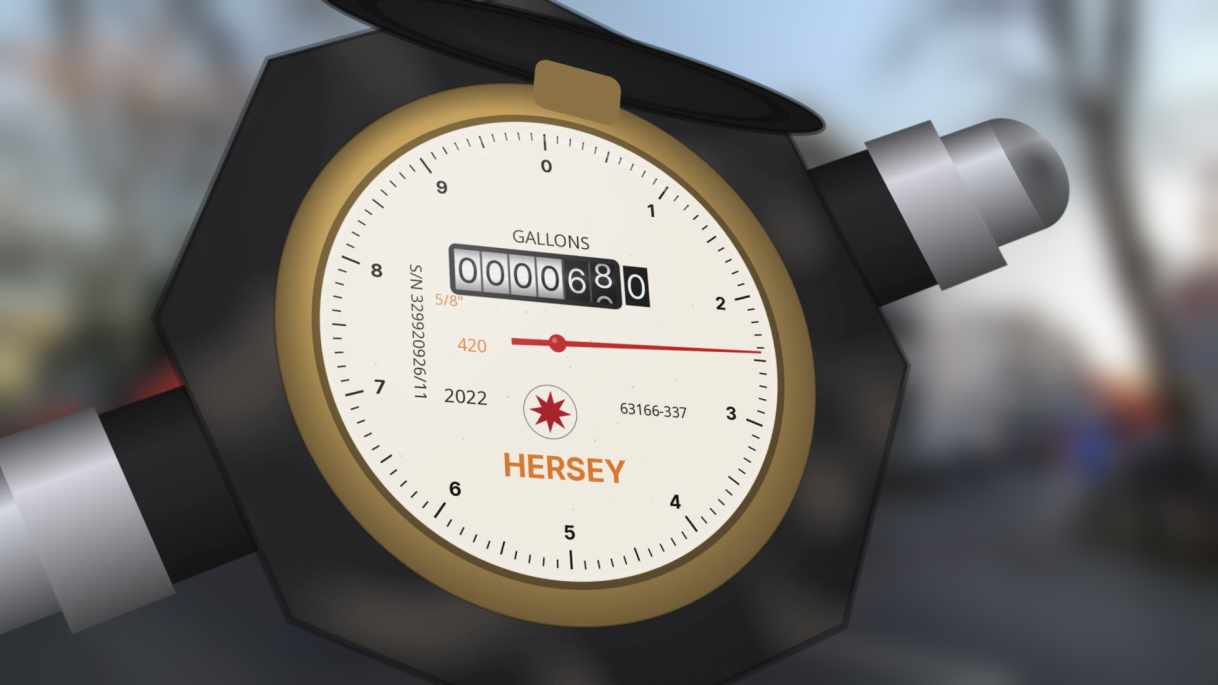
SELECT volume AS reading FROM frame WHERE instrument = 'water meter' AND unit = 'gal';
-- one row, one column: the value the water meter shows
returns 682.4 gal
